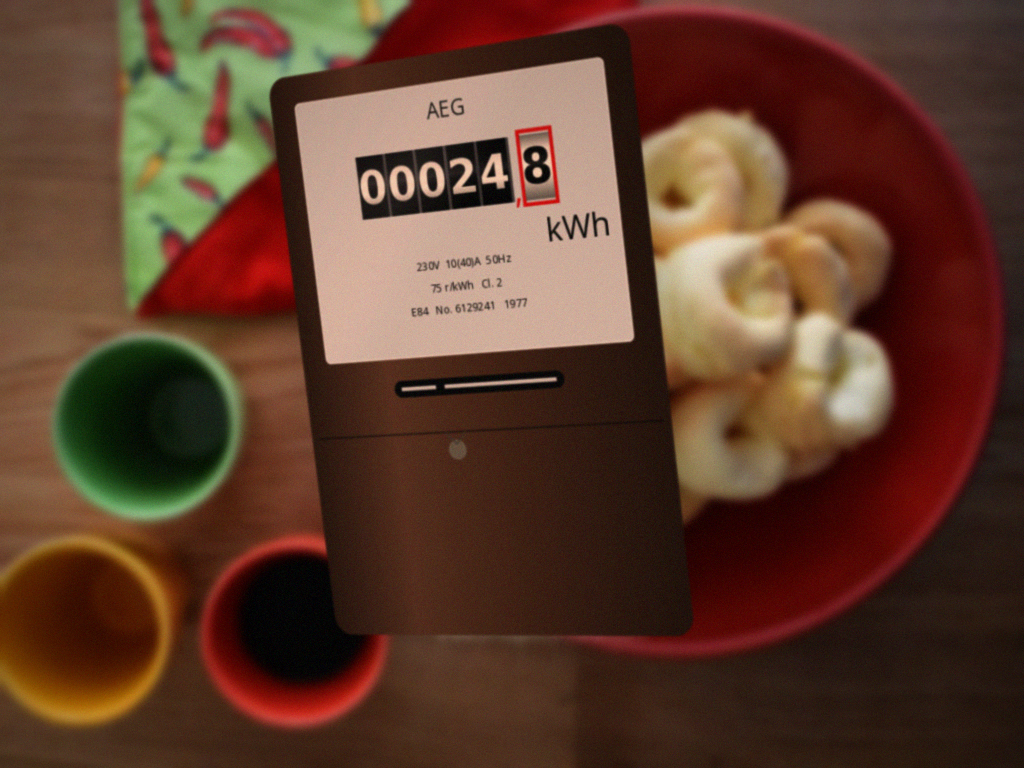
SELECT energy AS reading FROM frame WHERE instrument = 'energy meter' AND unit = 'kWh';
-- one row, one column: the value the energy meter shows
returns 24.8 kWh
